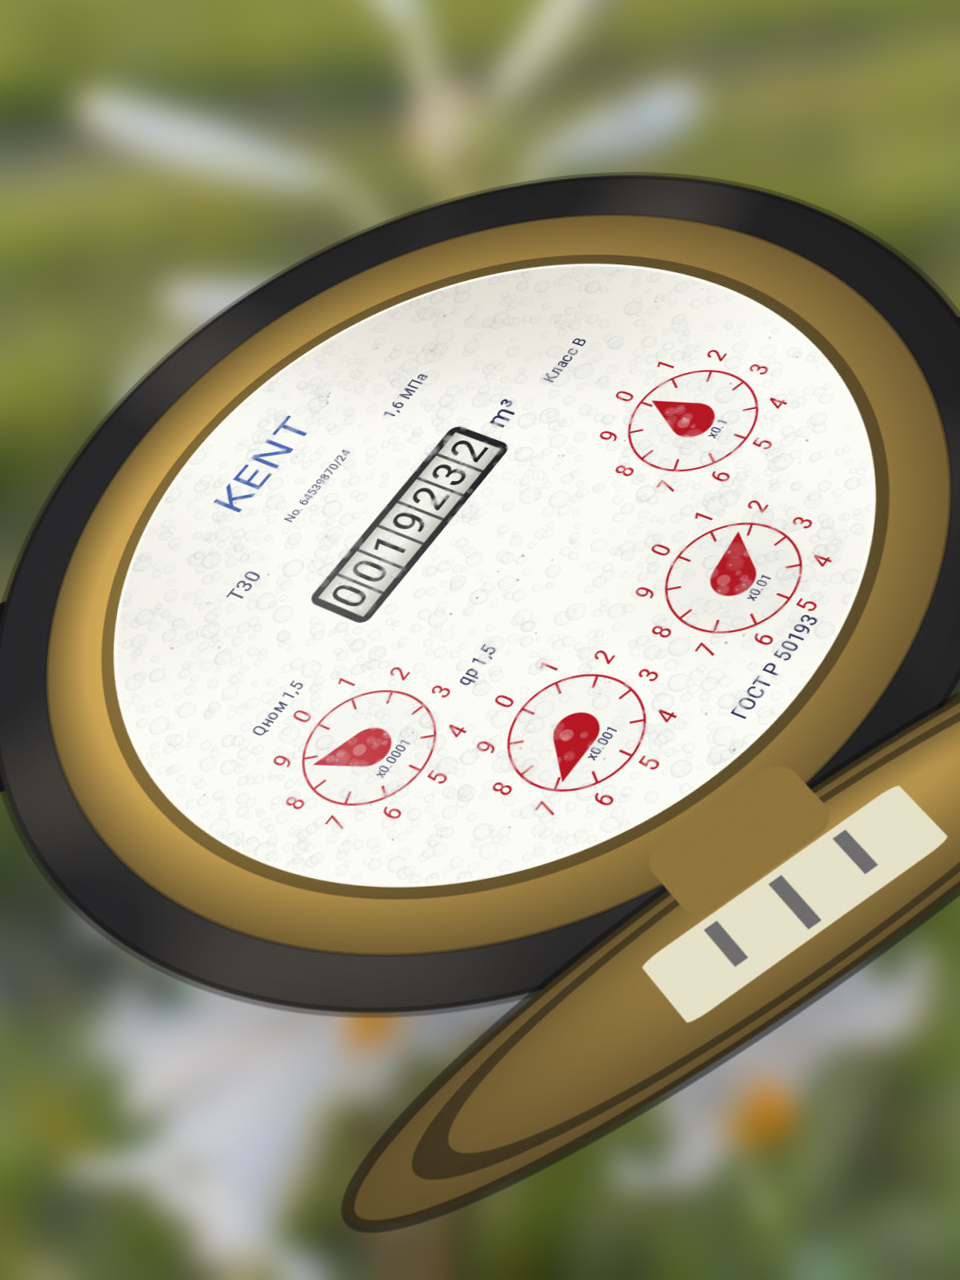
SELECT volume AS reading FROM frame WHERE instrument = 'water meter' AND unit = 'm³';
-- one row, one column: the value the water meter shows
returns 19232.0168 m³
